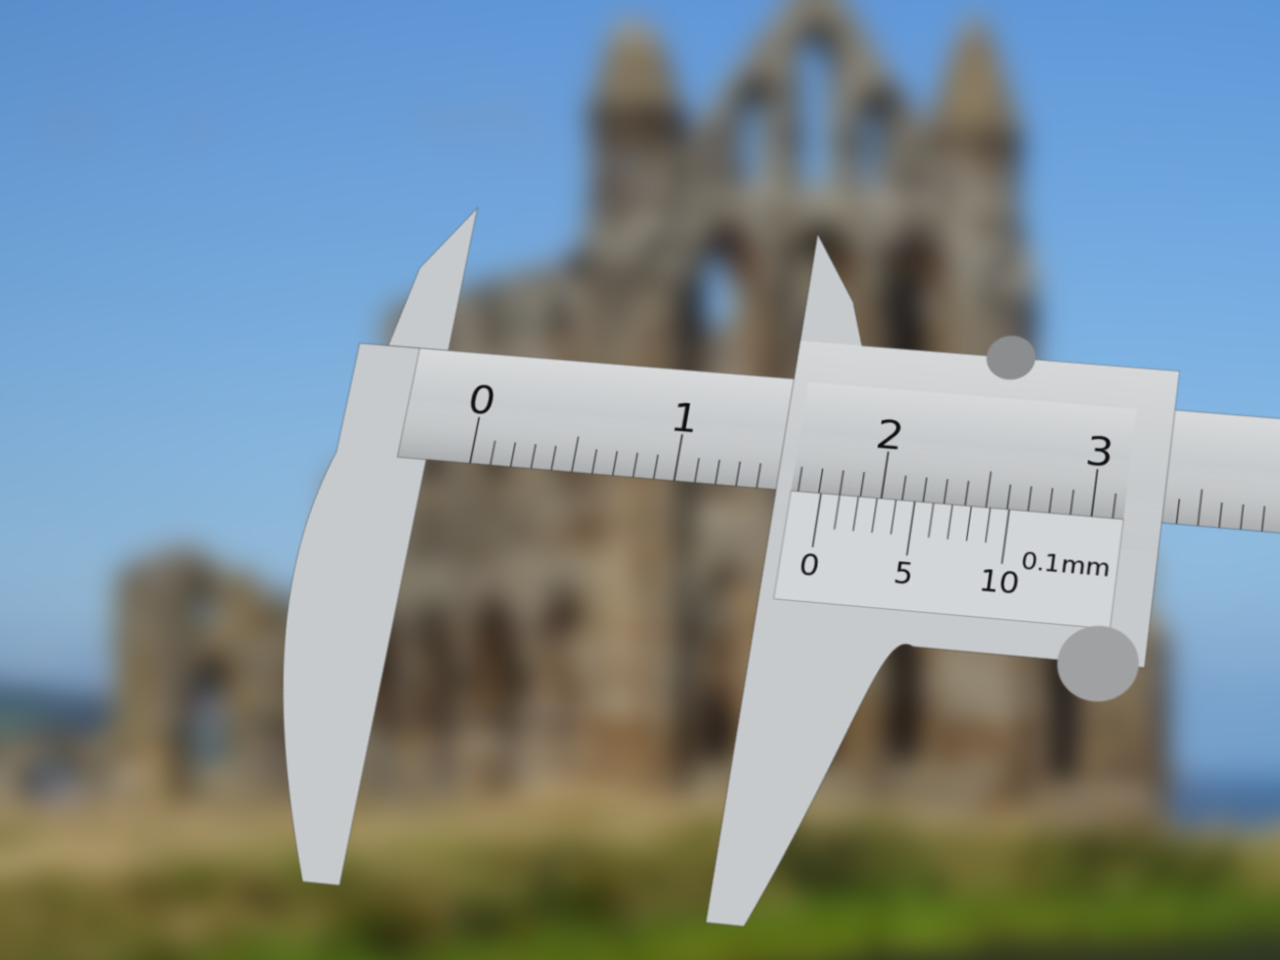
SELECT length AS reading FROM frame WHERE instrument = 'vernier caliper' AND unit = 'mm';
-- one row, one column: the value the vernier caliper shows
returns 17.1 mm
